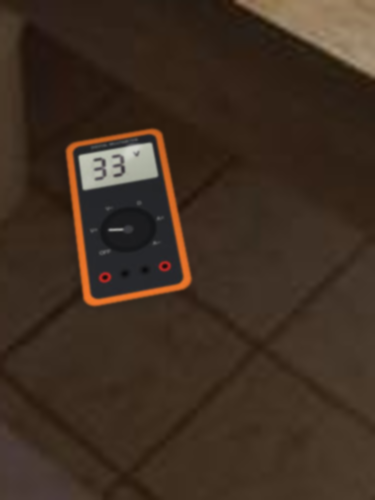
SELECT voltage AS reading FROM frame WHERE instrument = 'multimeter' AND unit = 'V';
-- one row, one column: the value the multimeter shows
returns 33 V
